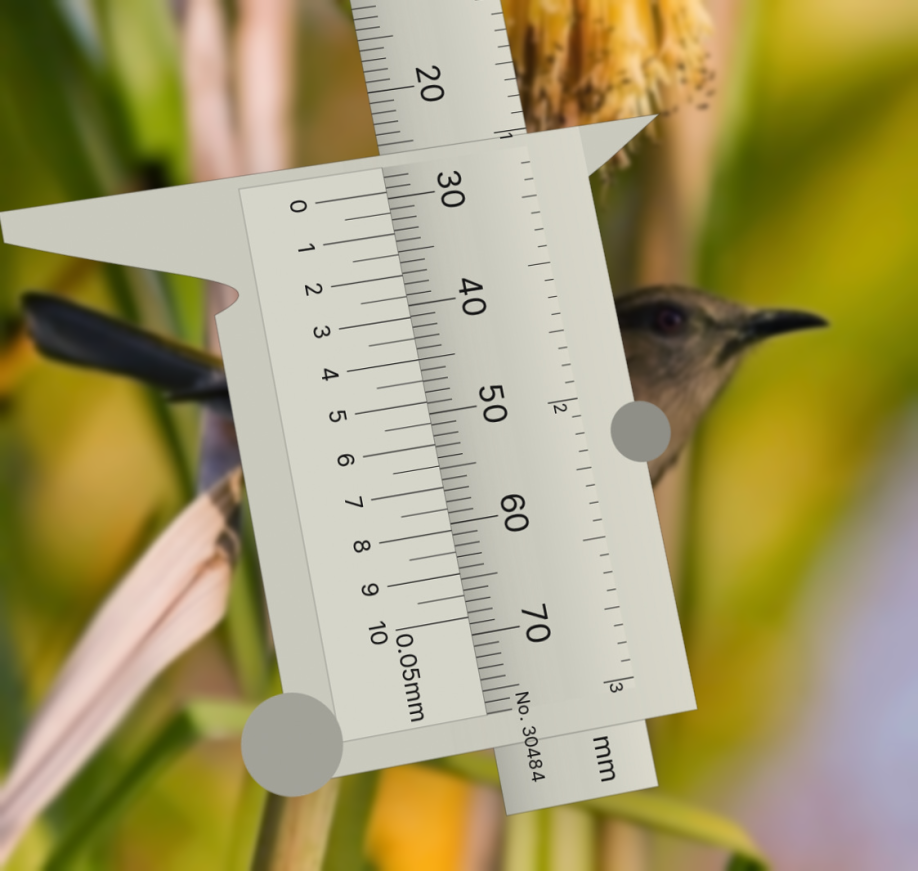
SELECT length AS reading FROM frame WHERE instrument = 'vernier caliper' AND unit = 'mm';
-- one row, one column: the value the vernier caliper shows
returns 29.4 mm
